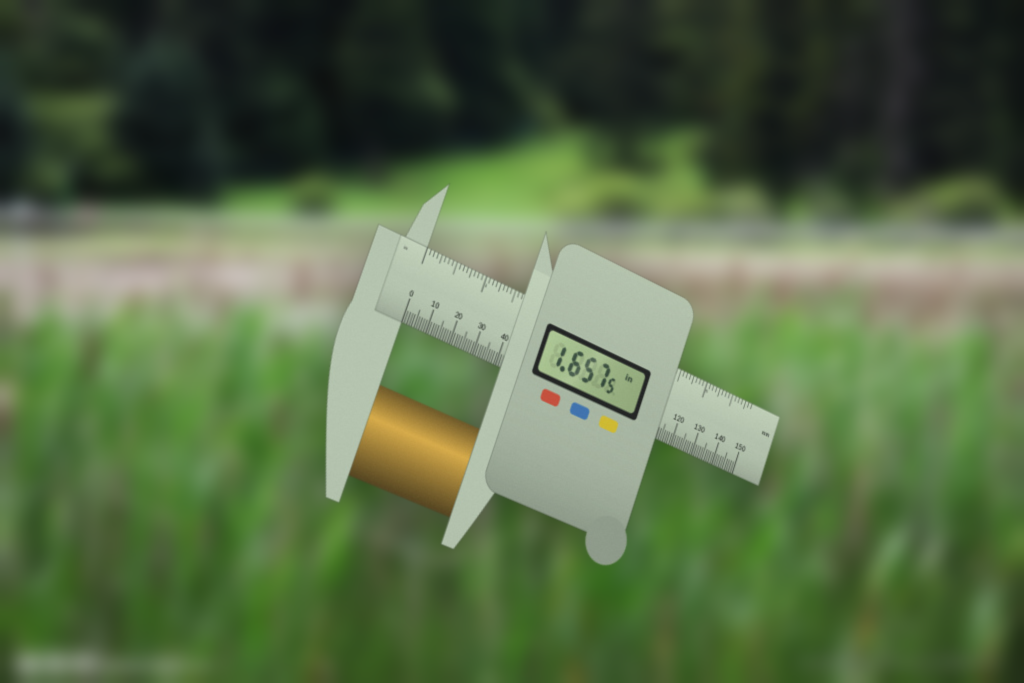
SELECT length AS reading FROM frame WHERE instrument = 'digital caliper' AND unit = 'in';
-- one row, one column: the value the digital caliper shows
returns 1.6575 in
